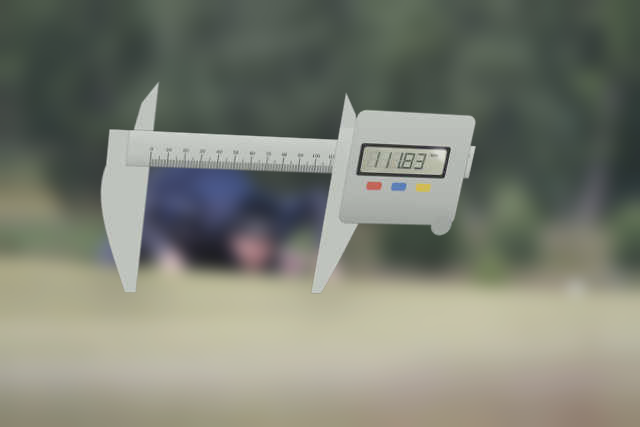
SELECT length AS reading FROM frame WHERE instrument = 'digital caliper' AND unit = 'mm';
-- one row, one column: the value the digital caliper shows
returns 111.83 mm
